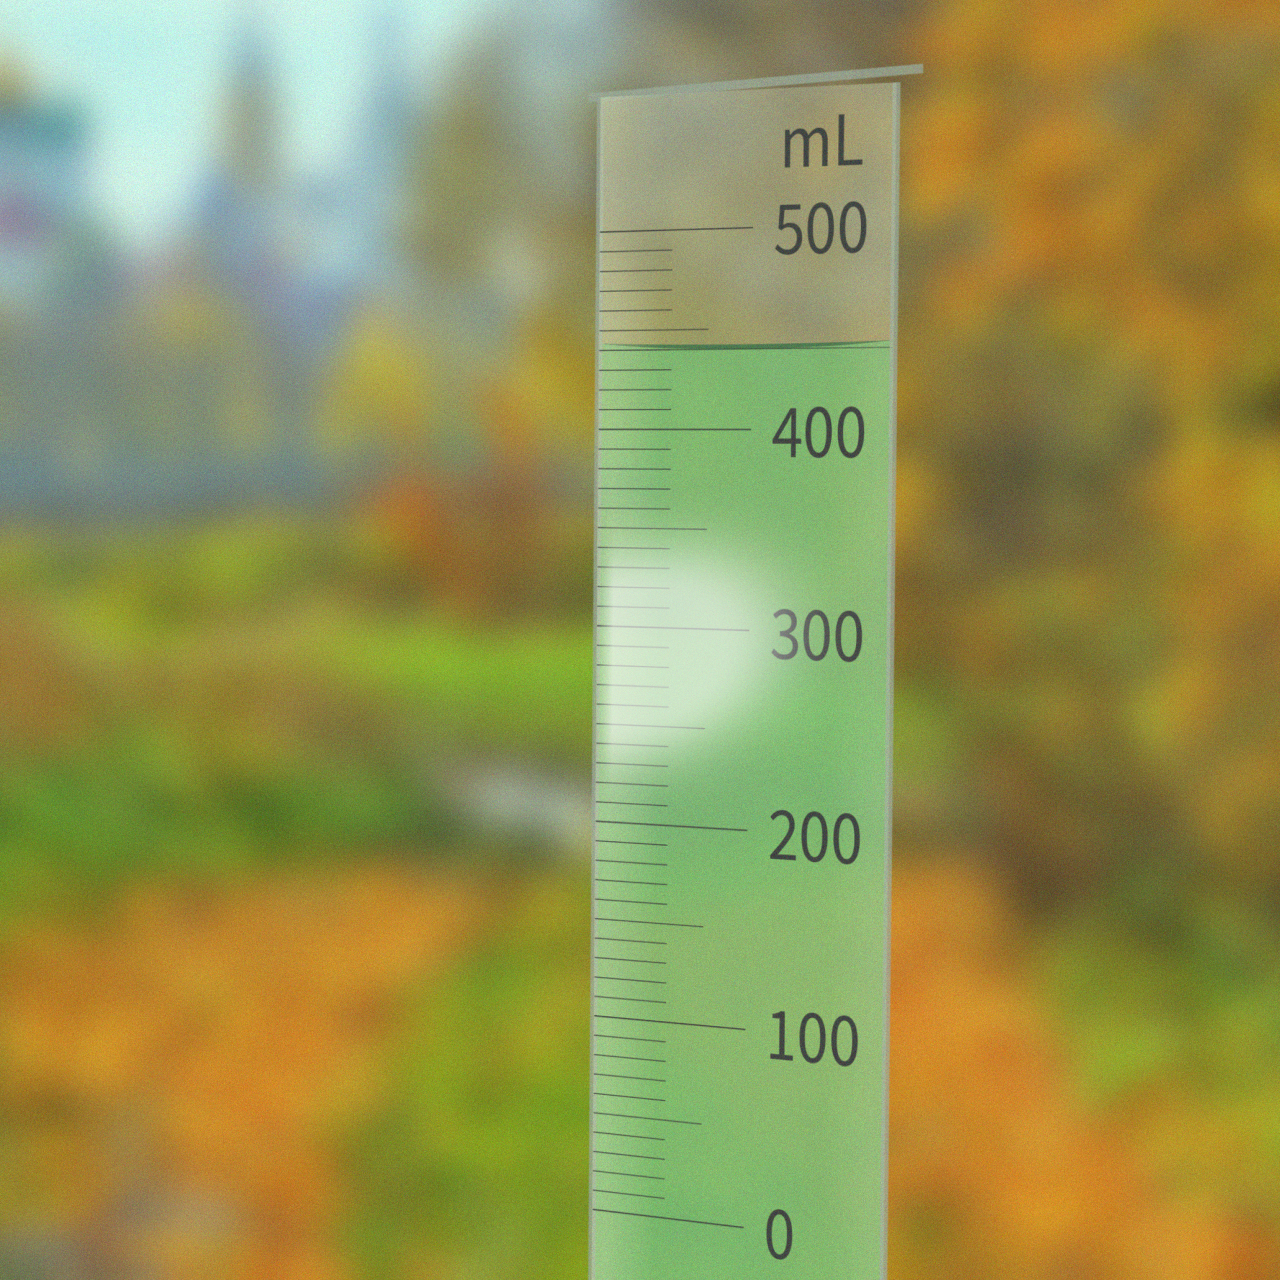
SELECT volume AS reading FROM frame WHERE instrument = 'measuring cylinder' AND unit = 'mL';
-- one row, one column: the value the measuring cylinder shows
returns 440 mL
